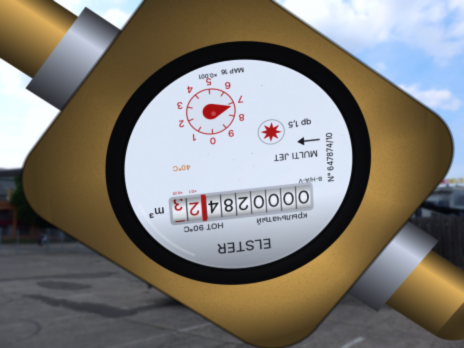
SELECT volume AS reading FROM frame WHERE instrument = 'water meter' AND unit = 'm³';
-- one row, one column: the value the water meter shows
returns 284.227 m³
